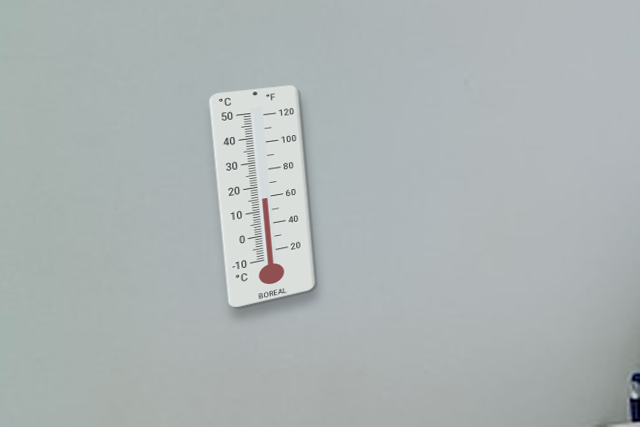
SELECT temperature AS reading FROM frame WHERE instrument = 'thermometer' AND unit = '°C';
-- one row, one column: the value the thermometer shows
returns 15 °C
